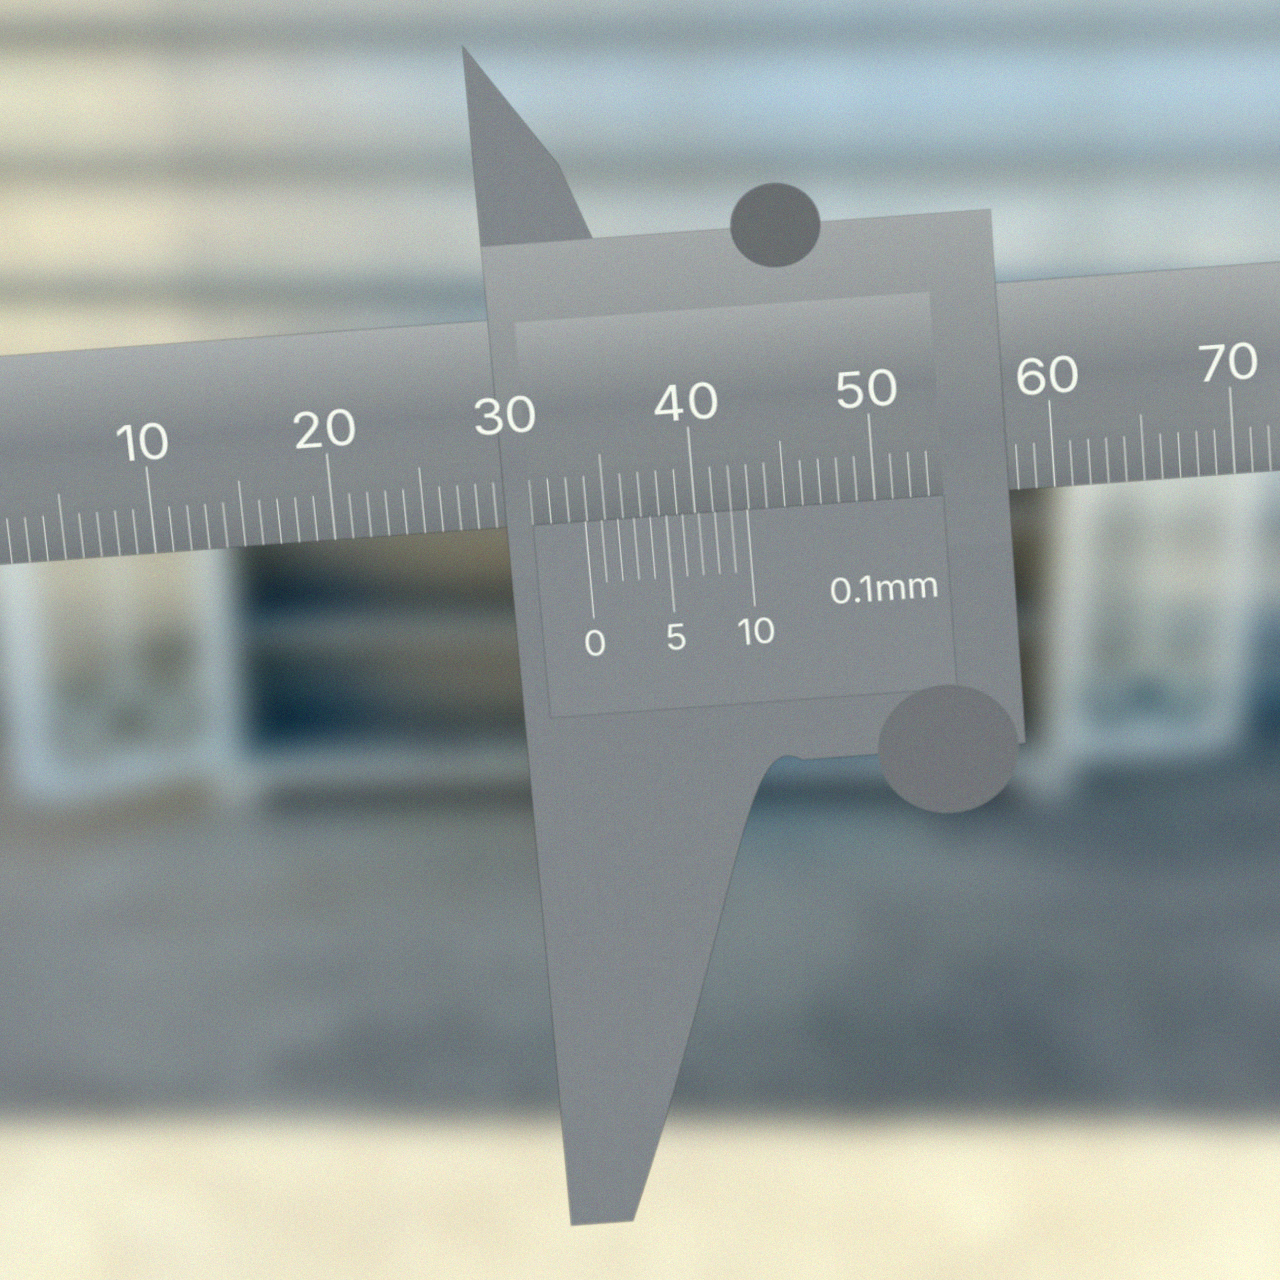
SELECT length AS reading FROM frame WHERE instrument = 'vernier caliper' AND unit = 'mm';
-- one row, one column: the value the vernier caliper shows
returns 33.9 mm
